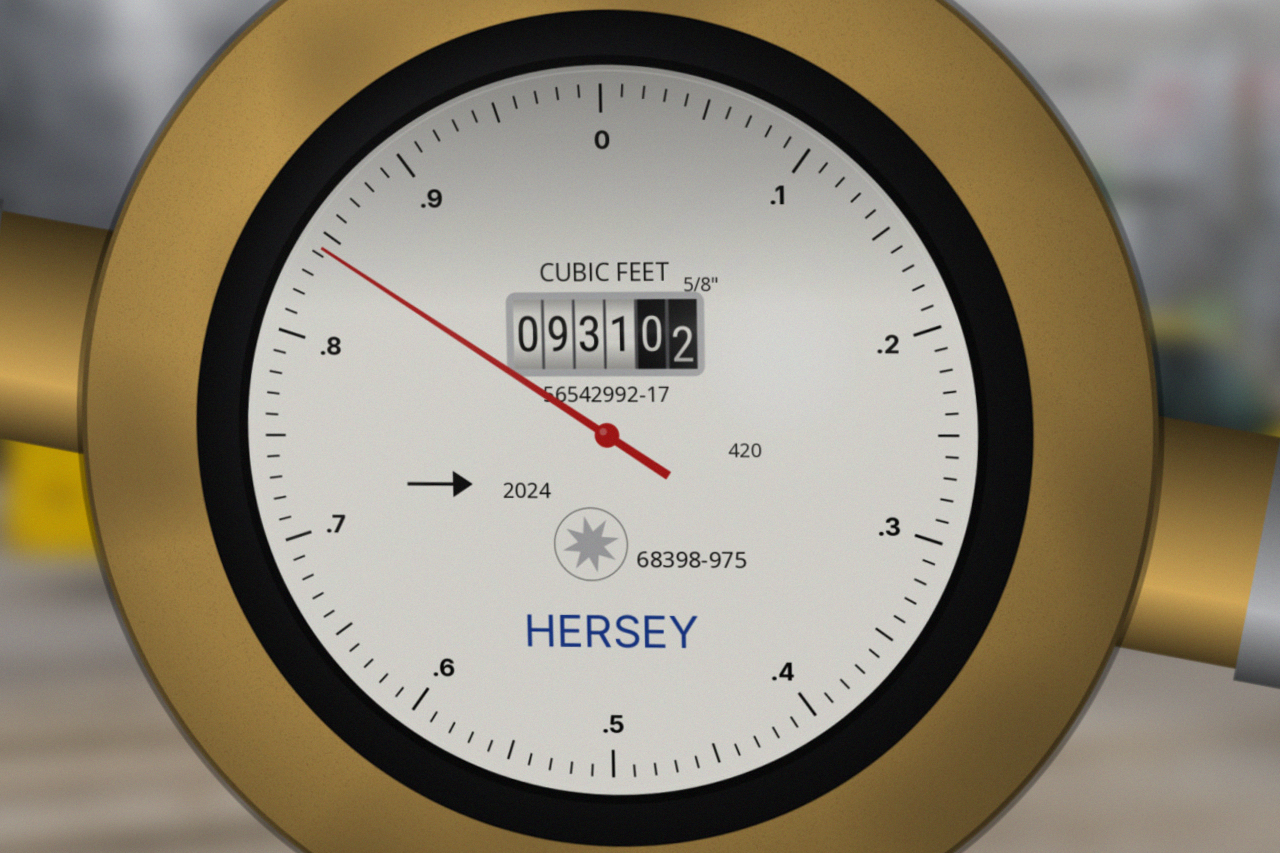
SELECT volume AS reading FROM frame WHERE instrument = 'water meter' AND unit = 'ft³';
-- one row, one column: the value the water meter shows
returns 93101.84 ft³
